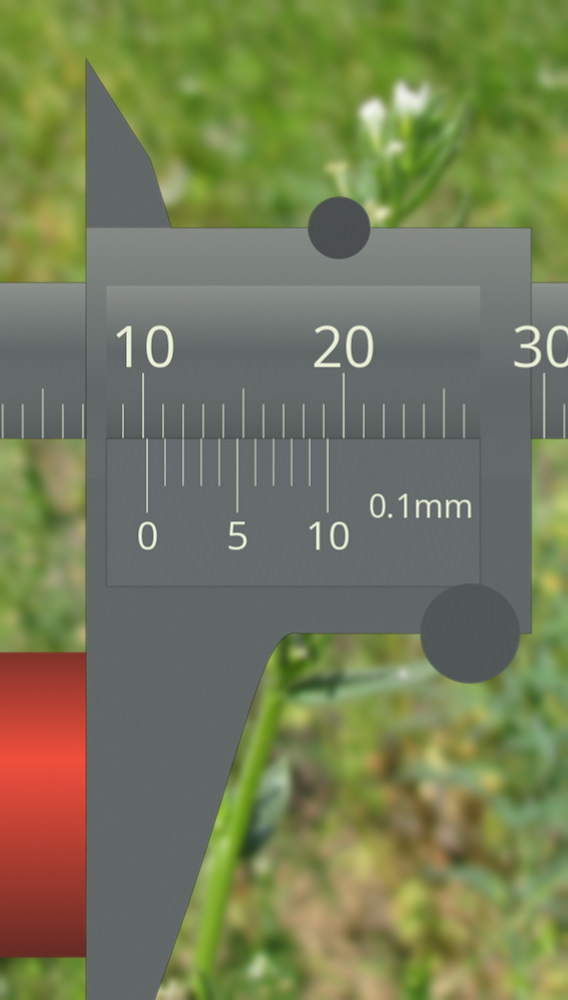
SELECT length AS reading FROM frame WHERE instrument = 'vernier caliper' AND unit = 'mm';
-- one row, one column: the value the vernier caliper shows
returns 10.2 mm
